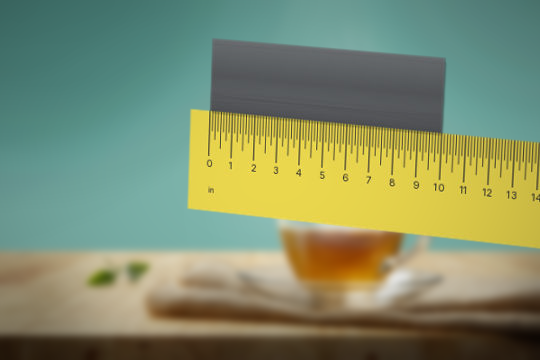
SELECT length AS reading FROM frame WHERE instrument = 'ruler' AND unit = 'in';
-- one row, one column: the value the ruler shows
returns 10 in
